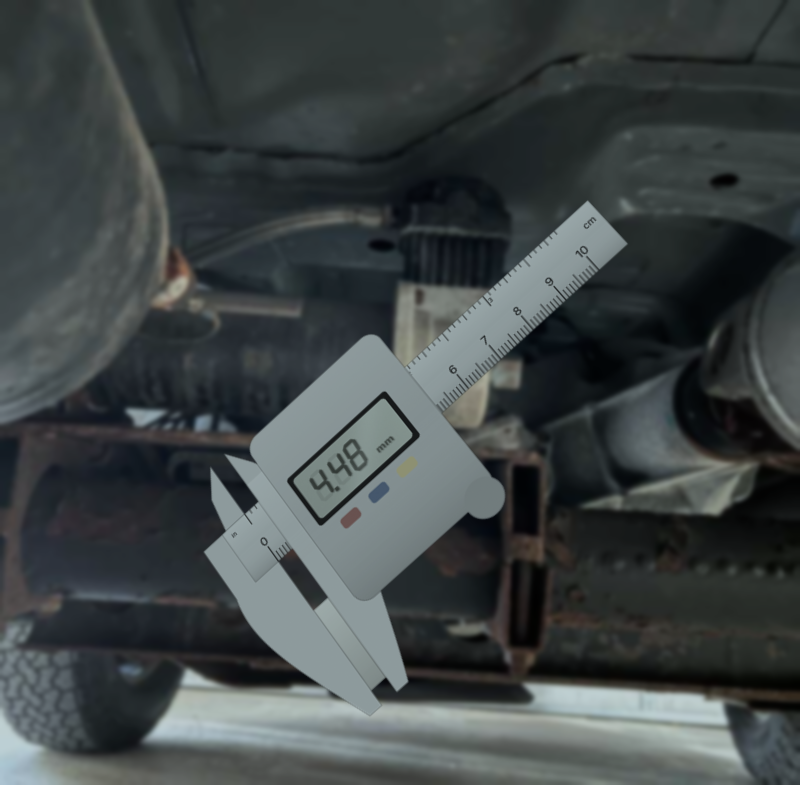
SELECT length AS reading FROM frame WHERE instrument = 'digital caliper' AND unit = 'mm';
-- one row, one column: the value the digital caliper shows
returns 4.48 mm
